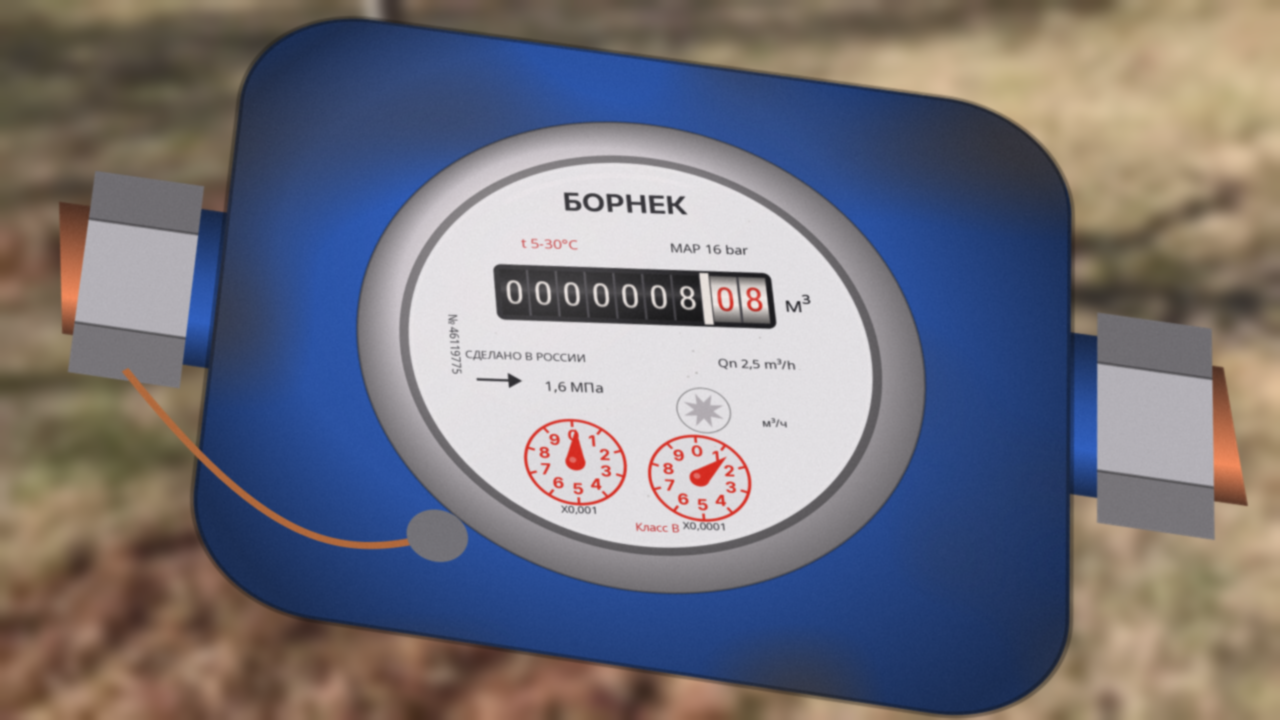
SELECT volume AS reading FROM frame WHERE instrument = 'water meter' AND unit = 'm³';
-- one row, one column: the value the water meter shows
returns 8.0801 m³
